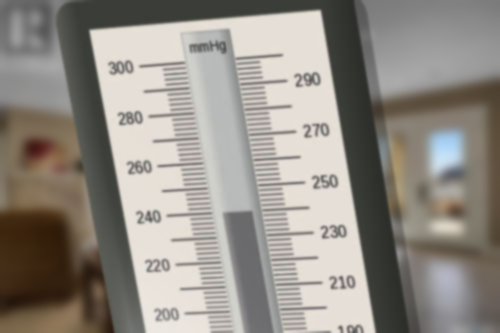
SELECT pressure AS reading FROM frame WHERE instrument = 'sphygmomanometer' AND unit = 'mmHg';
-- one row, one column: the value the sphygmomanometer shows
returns 240 mmHg
